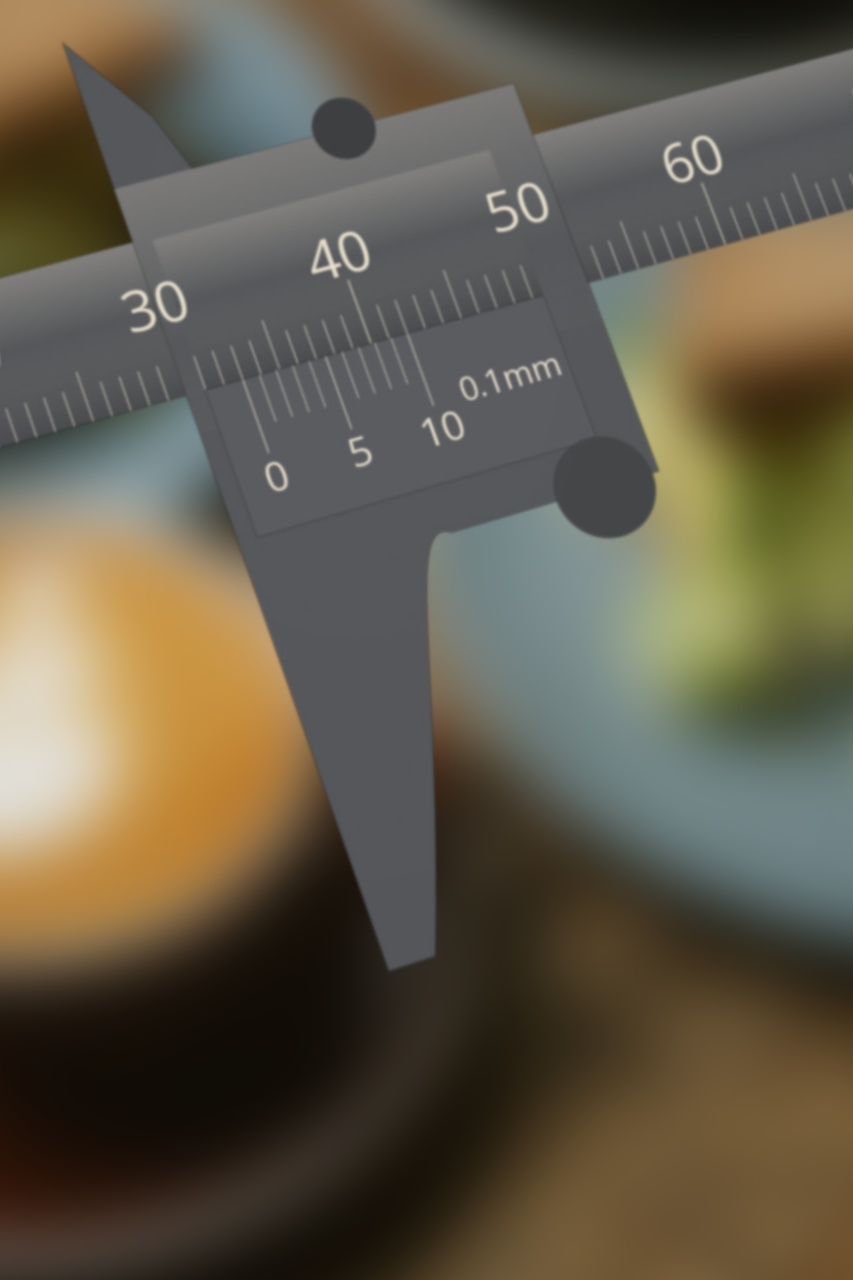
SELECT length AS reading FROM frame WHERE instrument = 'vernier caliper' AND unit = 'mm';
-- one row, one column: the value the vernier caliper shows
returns 33.0 mm
